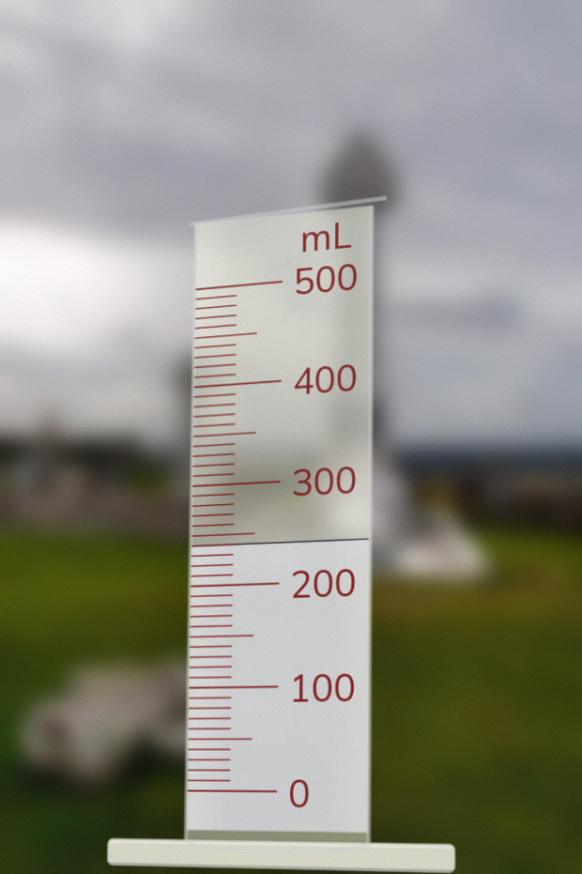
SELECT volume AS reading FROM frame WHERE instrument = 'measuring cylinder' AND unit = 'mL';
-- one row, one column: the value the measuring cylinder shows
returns 240 mL
